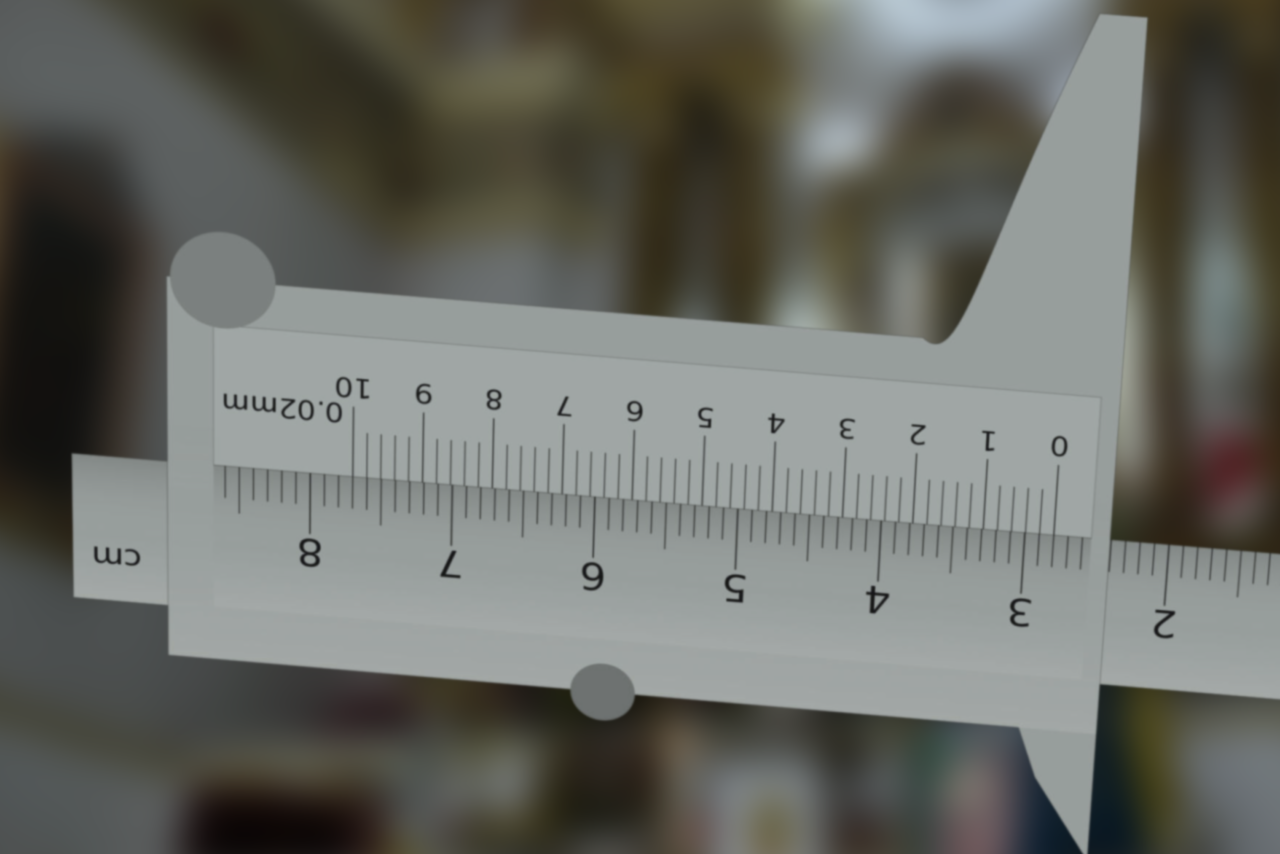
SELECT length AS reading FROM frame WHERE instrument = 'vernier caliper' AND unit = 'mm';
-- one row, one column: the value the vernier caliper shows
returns 28.0 mm
